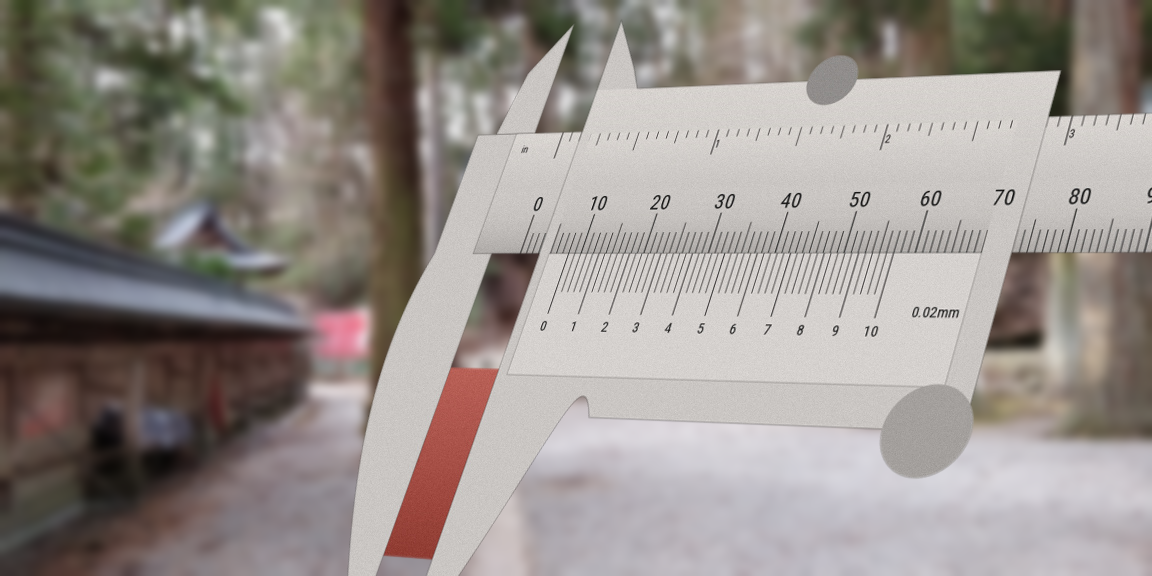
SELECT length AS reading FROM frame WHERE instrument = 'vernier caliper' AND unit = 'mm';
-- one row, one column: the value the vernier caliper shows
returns 8.0 mm
